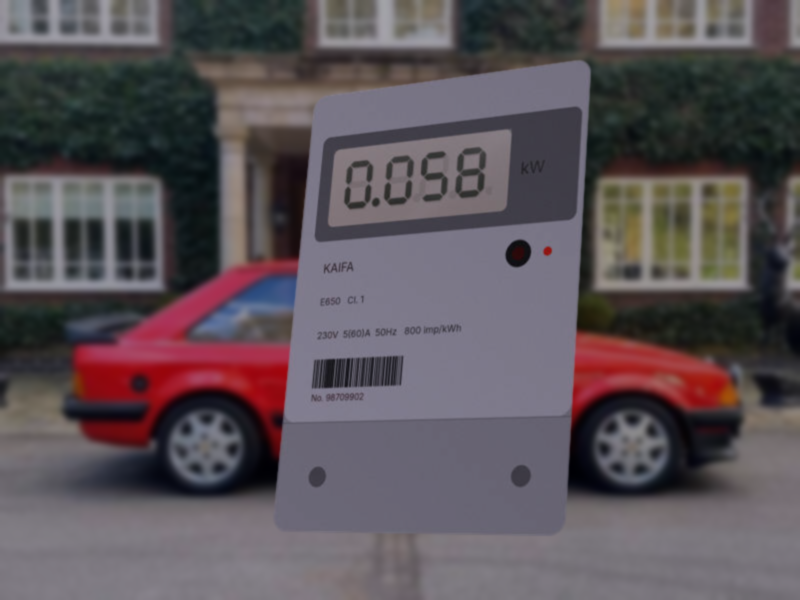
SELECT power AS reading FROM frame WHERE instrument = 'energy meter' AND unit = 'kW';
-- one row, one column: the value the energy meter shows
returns 0.058 kW
